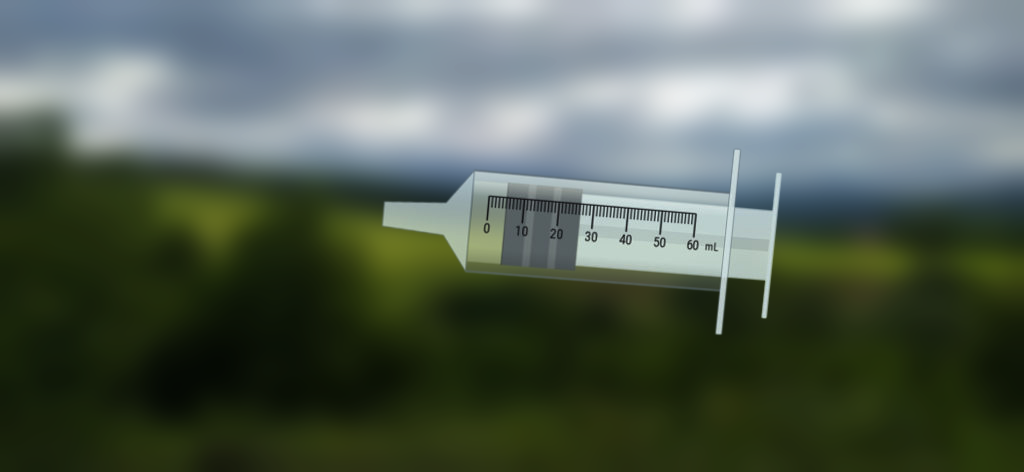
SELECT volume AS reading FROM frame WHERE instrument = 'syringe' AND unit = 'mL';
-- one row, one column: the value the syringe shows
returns 5 mL
